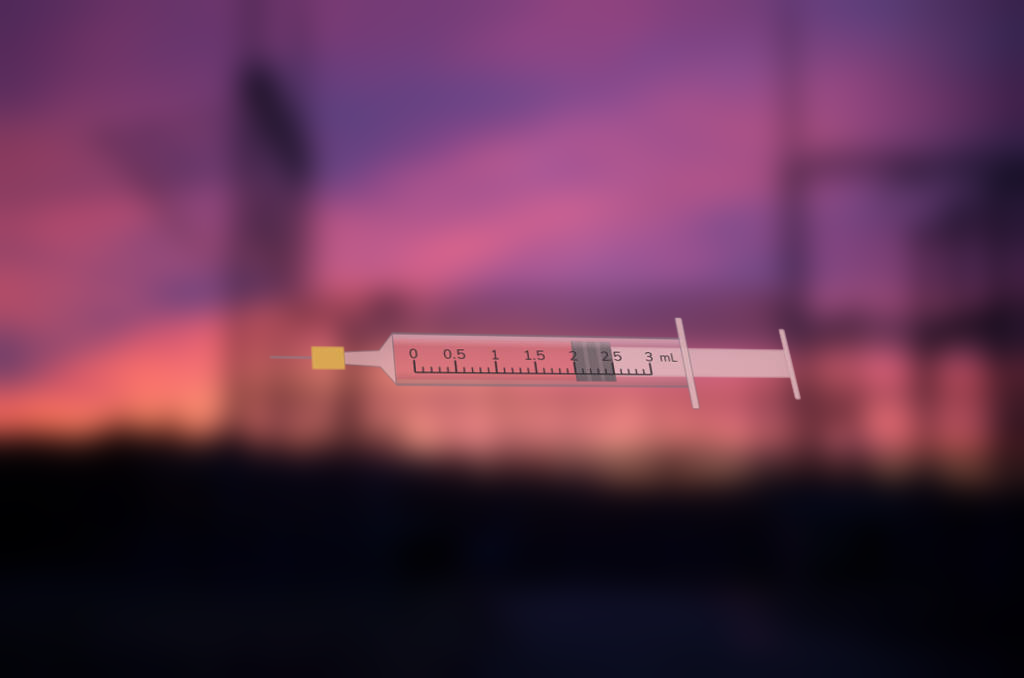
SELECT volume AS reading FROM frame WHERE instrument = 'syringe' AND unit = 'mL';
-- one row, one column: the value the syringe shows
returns 2 mL
